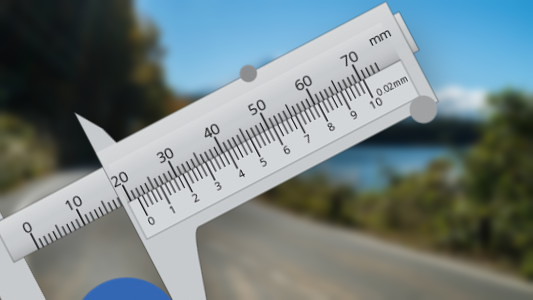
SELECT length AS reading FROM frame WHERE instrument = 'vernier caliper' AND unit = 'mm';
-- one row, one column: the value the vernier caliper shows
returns 21.5 mm
